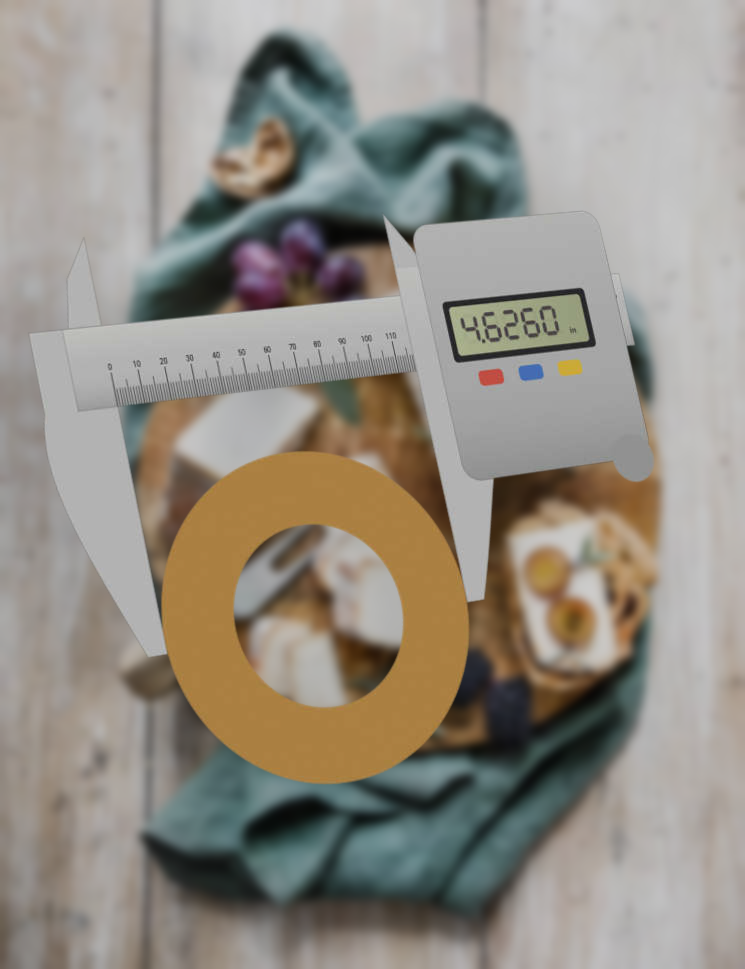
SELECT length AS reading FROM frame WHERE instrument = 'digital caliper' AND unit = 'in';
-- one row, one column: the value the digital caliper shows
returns 4.6260 in
